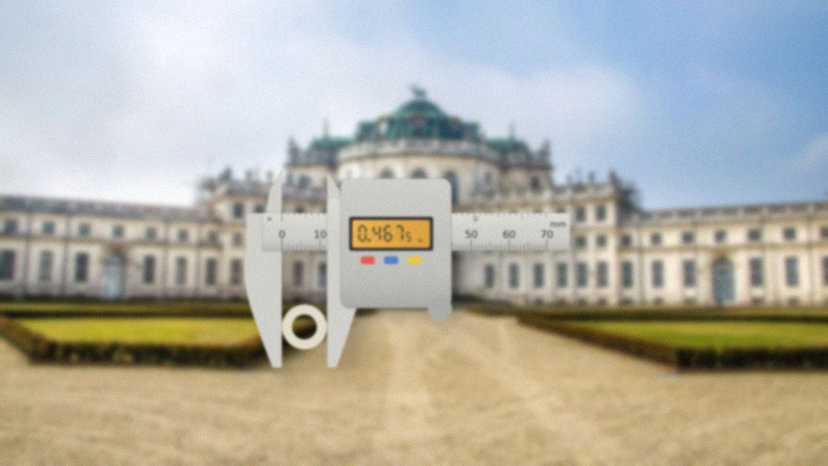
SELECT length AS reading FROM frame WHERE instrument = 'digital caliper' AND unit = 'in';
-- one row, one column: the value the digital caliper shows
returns 0.4675 in
